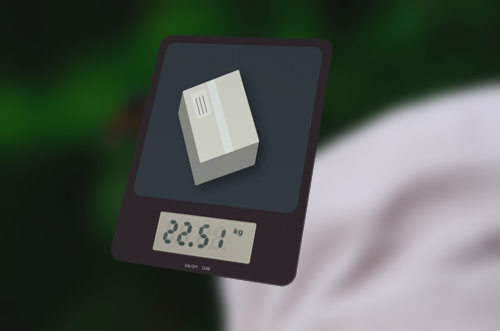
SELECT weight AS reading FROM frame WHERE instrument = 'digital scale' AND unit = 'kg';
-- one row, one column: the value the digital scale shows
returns 22.51 kg
